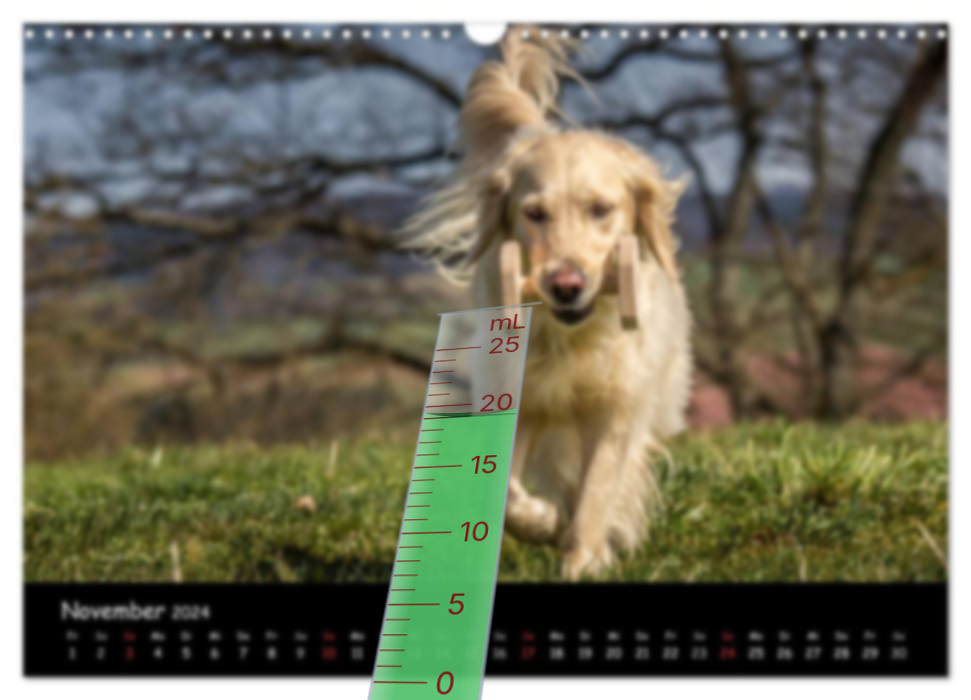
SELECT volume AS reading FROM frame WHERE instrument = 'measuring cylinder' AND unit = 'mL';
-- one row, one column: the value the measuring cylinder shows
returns 19 mL
